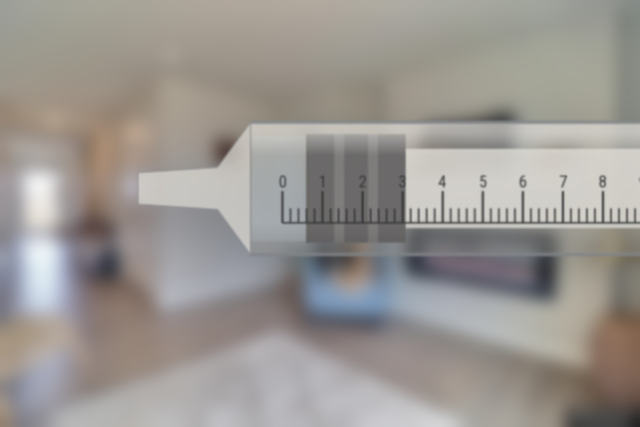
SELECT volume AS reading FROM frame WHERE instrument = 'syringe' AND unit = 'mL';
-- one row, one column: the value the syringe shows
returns 0.6 mL
